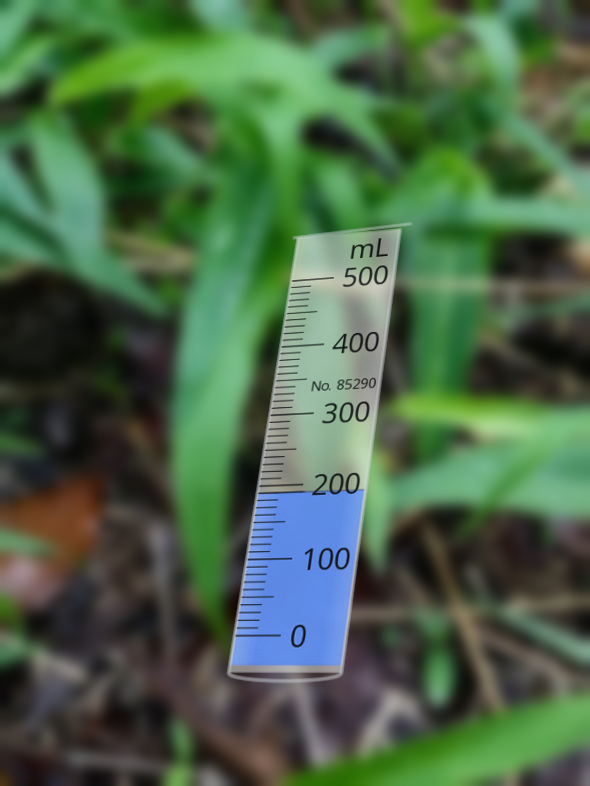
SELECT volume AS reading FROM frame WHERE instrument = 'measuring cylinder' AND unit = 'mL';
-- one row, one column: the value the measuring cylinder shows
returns 190 mL
